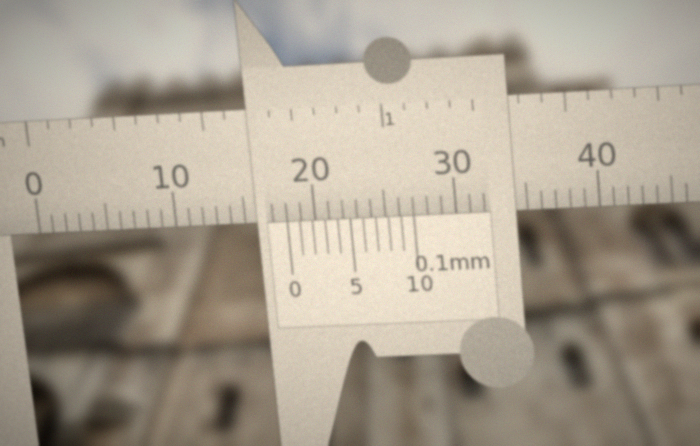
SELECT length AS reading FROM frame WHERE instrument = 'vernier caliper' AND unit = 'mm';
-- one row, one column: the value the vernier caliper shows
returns 18.0 mm
